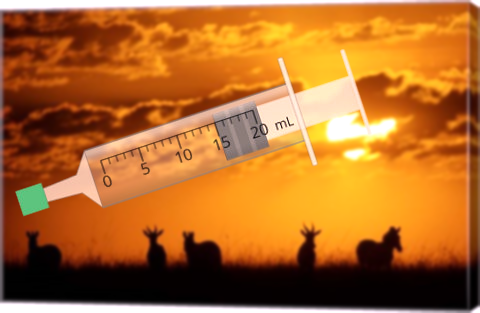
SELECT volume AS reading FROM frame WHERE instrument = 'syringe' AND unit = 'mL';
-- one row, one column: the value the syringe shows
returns 15 mL
